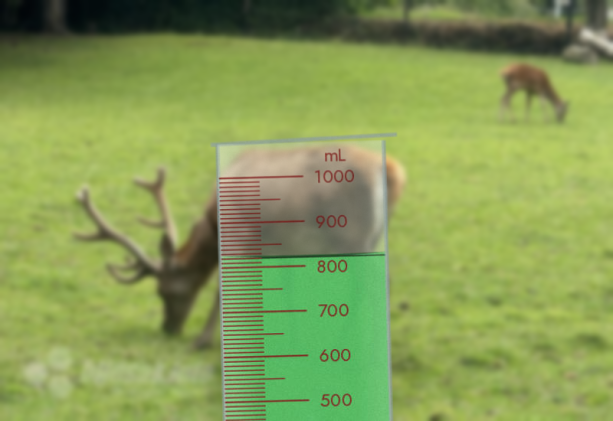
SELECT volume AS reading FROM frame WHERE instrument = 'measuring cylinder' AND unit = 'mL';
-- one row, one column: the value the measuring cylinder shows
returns 820 mL
